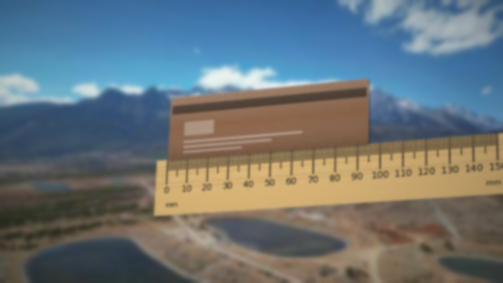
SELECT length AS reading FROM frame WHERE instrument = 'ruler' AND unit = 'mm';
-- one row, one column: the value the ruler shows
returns 95 mm
